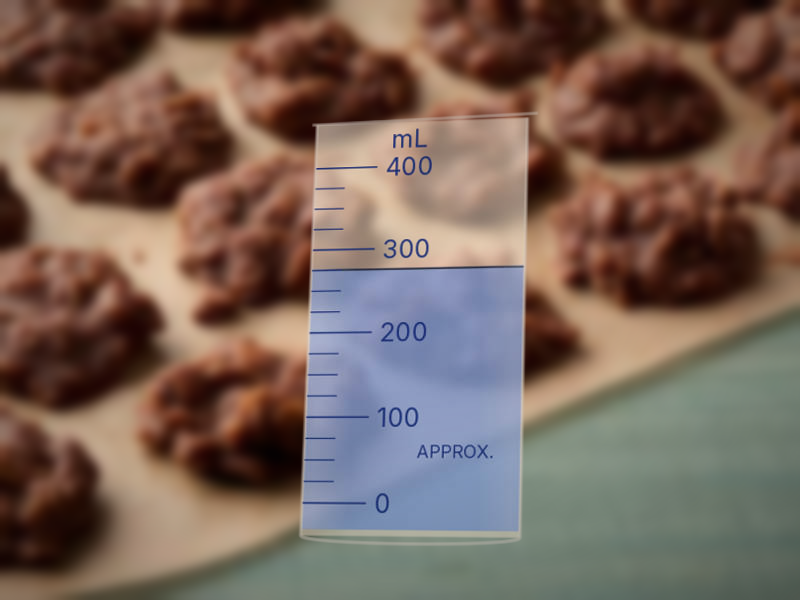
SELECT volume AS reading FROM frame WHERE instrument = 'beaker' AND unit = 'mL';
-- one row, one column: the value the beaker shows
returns 275 mL
